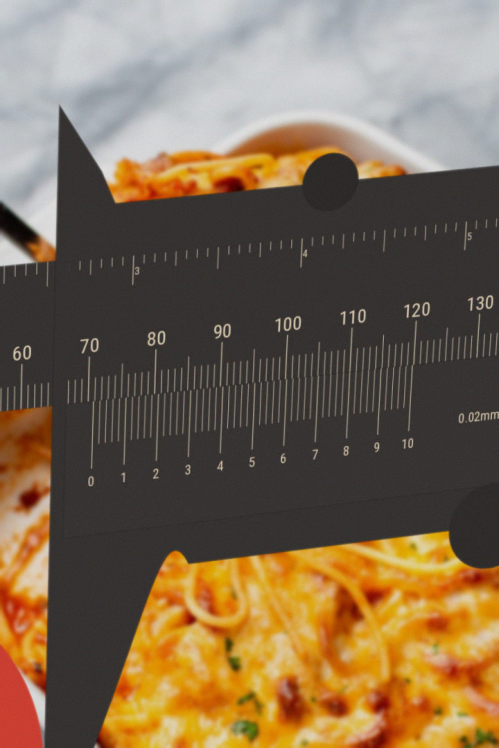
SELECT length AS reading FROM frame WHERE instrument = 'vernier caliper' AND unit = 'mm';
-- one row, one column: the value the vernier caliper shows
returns 70.8 mm
